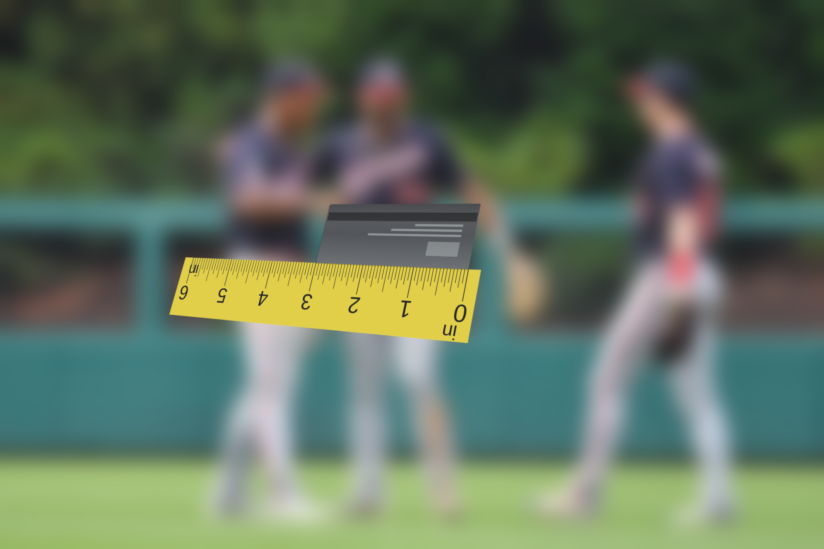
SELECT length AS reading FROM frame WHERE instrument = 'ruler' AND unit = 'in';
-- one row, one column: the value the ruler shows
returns 3 in
